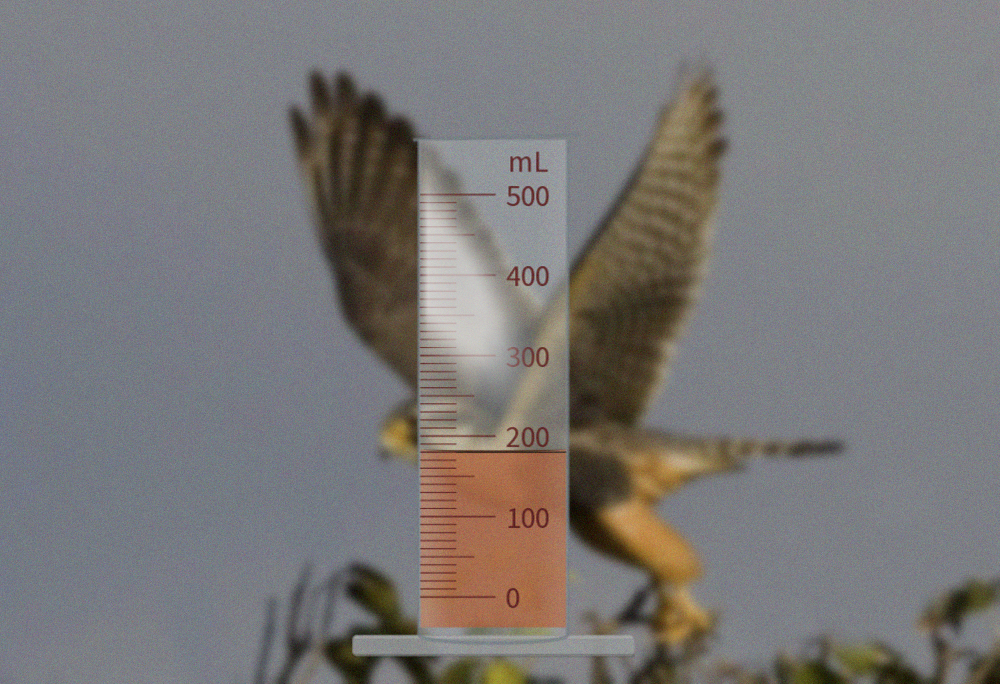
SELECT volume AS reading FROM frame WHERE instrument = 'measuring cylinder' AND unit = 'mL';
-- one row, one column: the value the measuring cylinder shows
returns 180 mL
